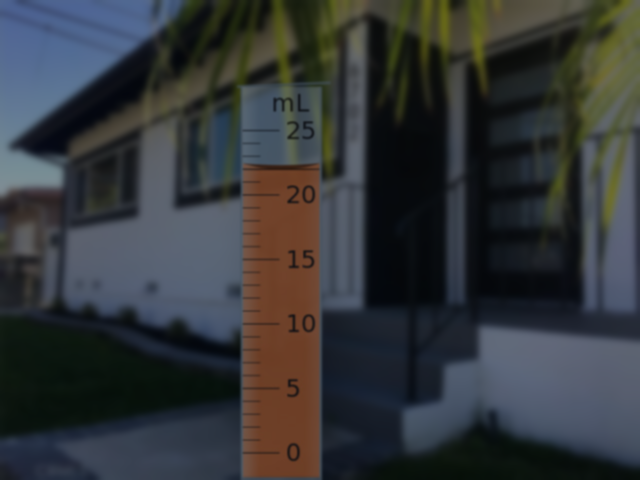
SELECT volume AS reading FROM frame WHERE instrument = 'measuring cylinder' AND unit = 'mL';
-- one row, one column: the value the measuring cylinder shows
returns 22 mL
